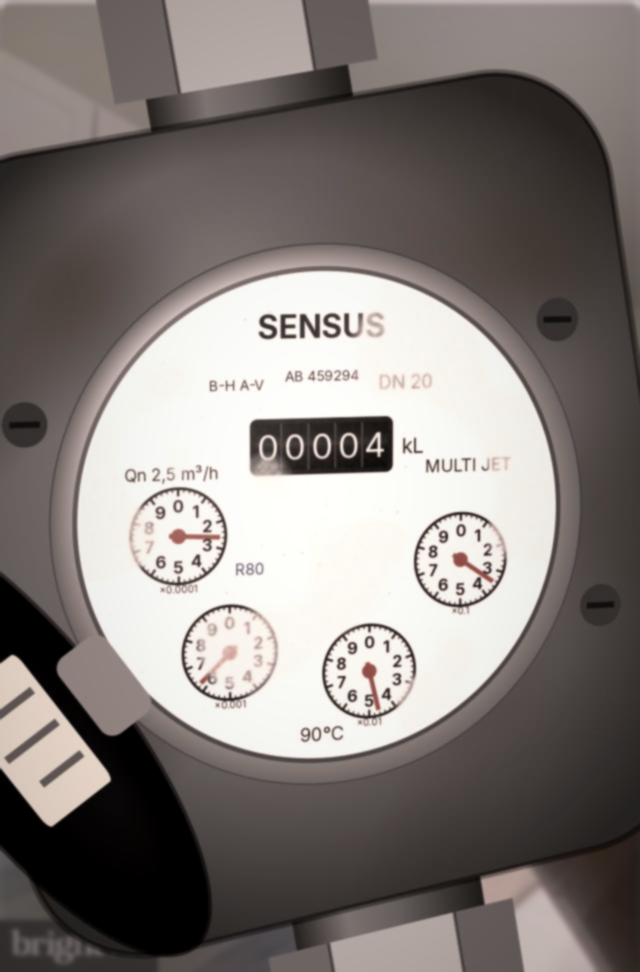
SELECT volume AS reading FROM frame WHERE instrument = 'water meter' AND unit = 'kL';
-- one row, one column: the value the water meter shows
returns 4.3462 kL
